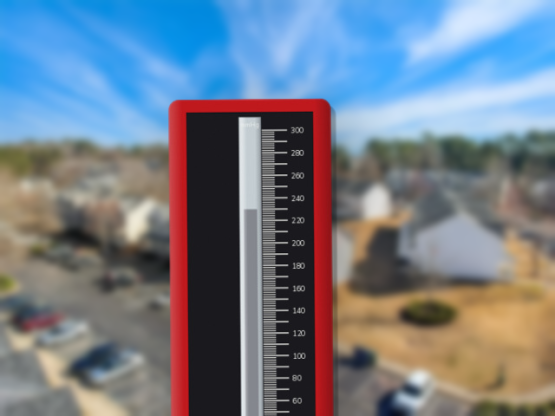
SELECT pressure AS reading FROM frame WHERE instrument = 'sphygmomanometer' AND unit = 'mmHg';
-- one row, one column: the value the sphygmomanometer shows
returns 230 mmHg
